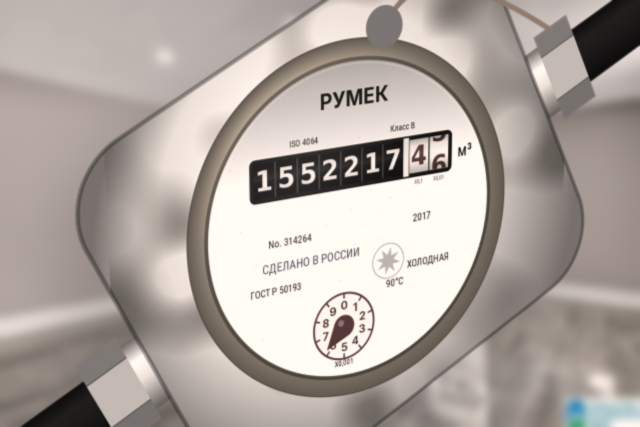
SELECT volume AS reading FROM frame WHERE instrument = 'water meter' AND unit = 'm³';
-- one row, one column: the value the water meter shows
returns 1552217.456 m³
